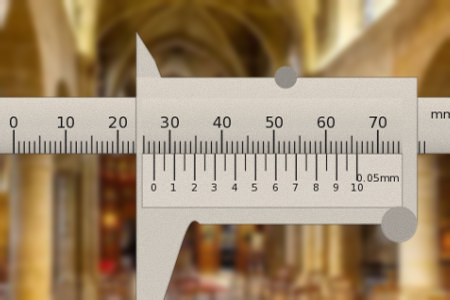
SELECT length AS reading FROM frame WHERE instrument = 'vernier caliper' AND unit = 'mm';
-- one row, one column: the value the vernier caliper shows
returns 27.0 mm
